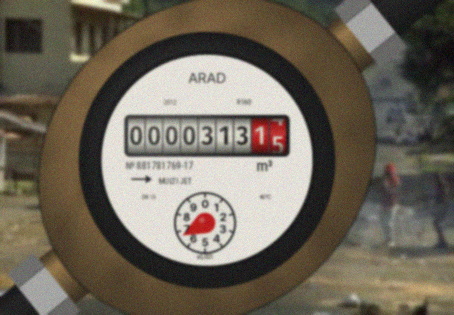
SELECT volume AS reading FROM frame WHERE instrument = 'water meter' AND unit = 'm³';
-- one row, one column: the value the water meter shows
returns 313.146 m³
